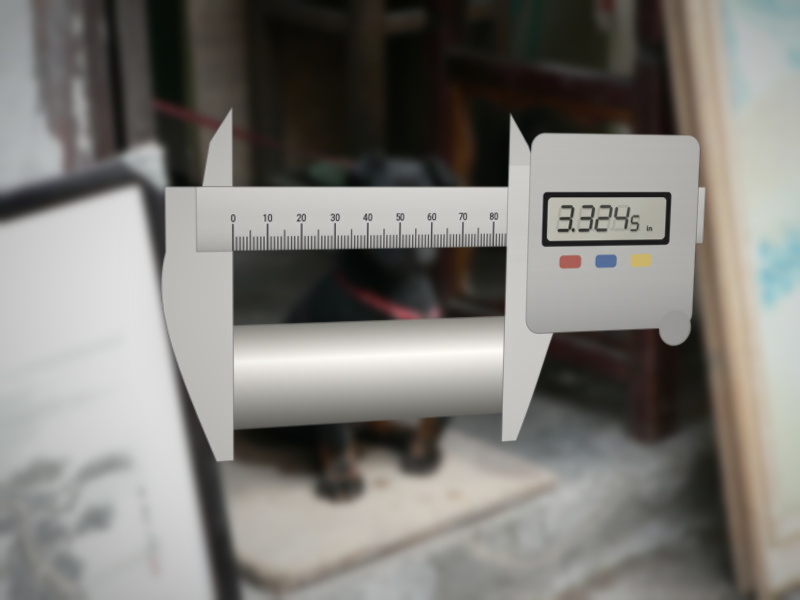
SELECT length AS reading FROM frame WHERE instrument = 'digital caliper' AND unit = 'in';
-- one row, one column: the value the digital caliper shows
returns 3.3245 in
